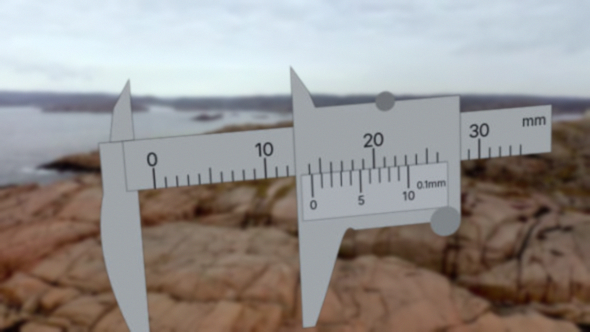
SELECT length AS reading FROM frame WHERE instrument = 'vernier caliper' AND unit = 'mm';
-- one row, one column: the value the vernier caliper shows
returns 14.2 mm
